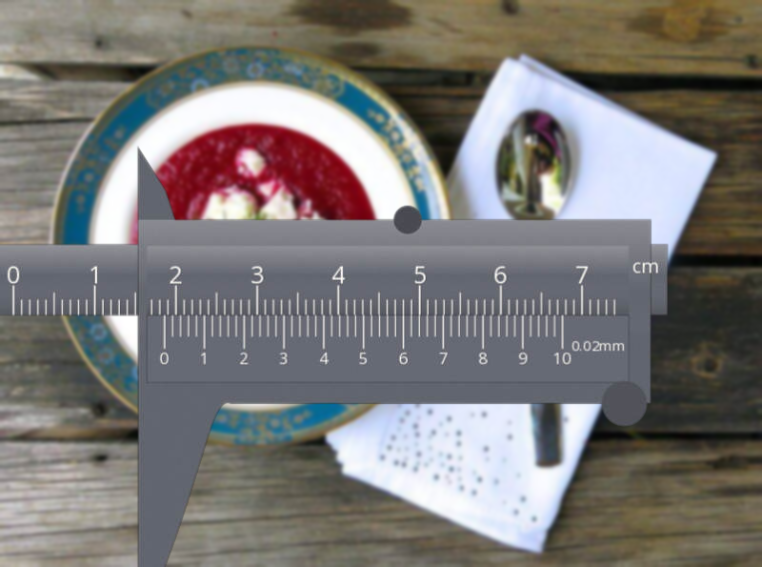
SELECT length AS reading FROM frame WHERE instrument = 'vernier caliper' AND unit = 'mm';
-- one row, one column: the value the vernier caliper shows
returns 18.6 mm
